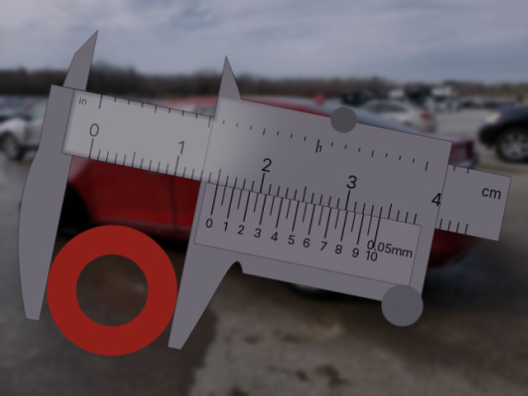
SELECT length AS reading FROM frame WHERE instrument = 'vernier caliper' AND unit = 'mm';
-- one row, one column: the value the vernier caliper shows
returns 15.0 mm
